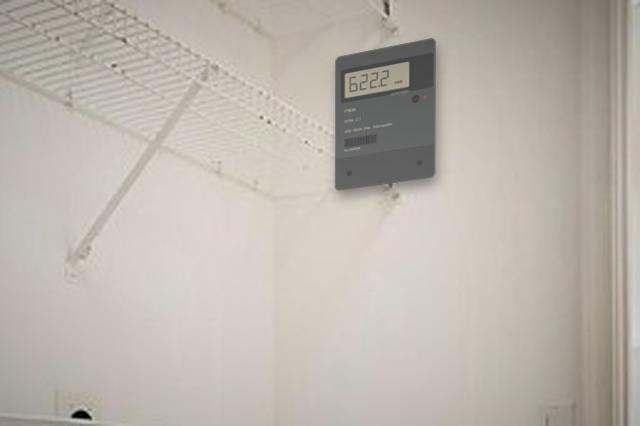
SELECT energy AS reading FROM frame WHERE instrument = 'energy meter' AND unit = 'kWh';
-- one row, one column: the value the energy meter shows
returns 622.2 kWh
